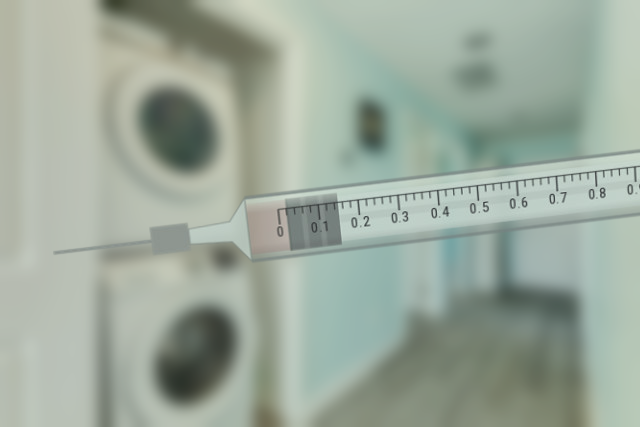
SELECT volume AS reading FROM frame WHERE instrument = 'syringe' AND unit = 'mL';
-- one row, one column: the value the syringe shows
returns 0.02 mL
